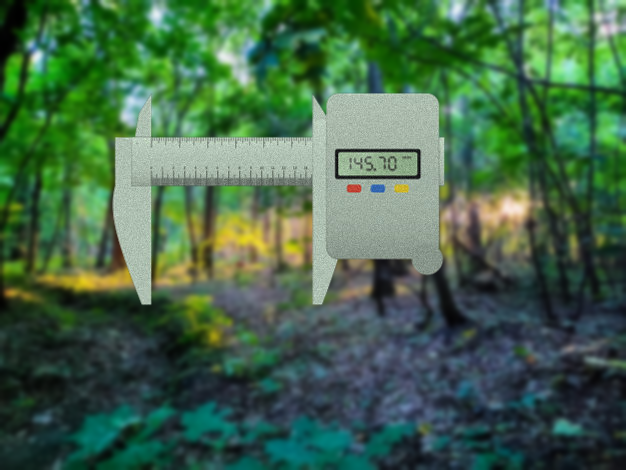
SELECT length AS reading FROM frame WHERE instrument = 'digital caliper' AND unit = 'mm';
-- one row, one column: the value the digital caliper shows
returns 145.70 mm
